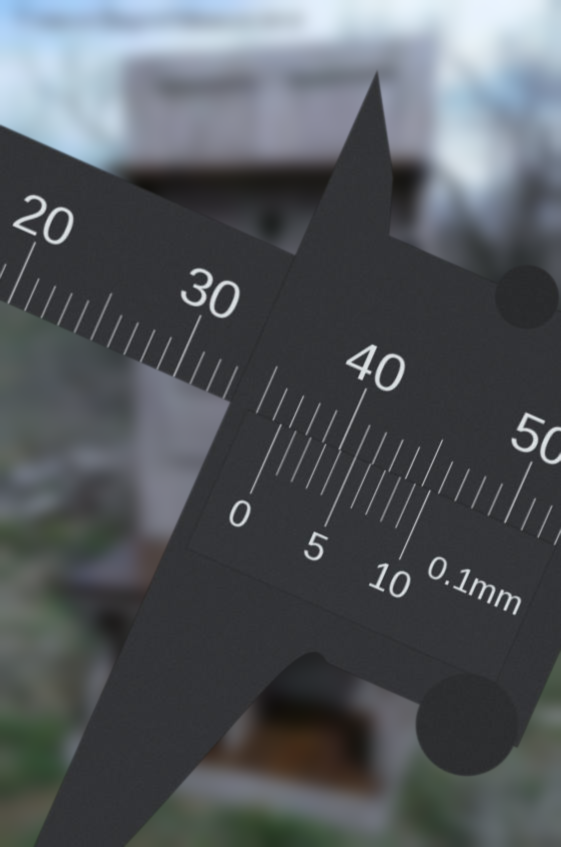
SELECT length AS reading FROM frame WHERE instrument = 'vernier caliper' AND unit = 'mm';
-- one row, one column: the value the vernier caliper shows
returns 36.5 mm
